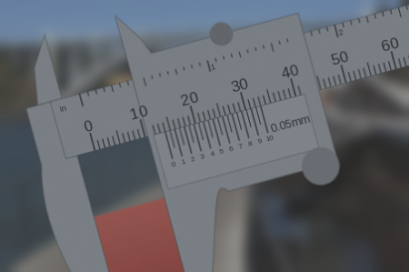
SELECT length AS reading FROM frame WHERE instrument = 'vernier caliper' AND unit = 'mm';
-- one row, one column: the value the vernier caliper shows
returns 14.0 mm
